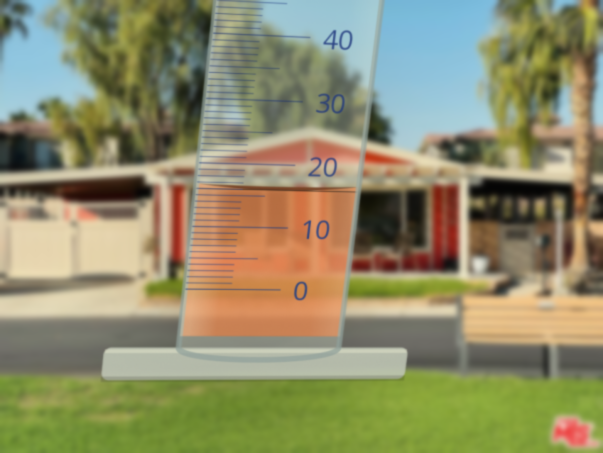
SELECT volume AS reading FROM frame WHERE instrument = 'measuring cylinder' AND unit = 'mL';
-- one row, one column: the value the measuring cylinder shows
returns 16 mL
